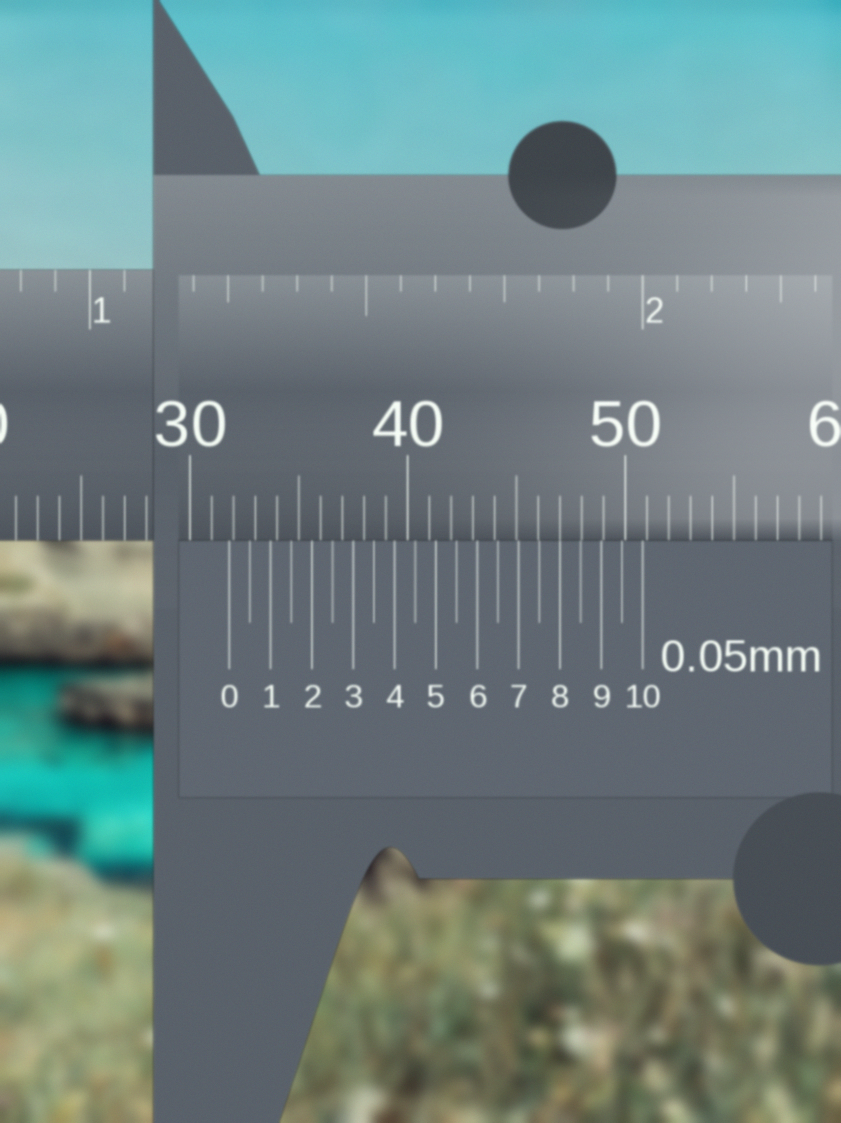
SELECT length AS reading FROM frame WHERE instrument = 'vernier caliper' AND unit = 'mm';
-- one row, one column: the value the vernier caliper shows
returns 31.8 mm
